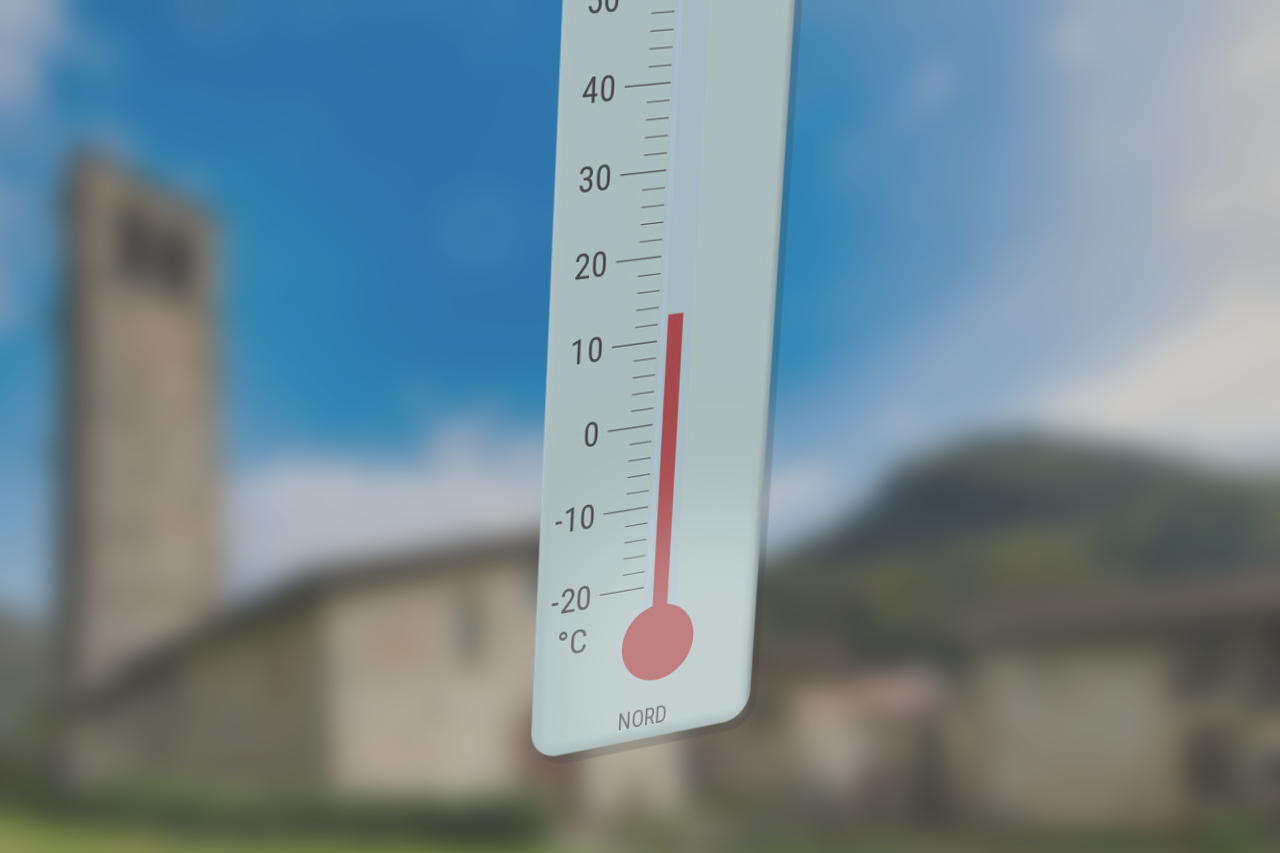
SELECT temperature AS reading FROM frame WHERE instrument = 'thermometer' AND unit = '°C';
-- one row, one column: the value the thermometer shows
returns 13 °C
